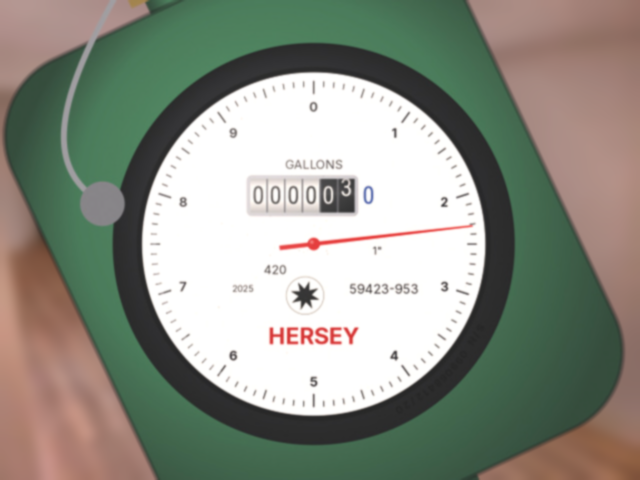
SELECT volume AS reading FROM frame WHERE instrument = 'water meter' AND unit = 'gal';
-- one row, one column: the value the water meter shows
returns 32.3 gal
